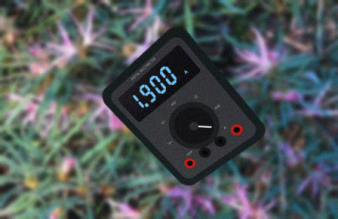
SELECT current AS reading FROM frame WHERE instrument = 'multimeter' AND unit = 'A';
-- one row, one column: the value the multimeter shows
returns 1.900 A
